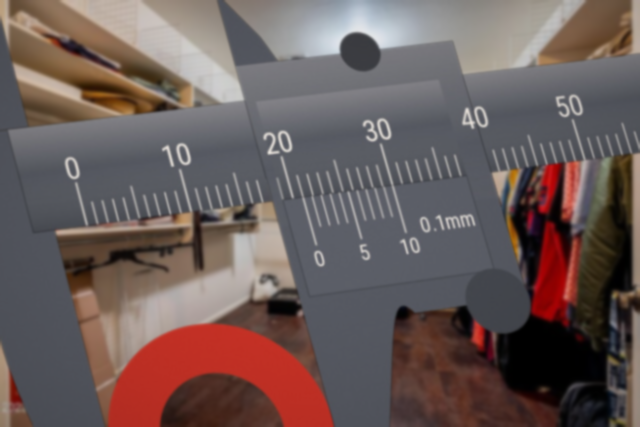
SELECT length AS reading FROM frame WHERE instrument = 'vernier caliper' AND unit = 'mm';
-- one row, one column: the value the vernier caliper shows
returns 21.0 mm
